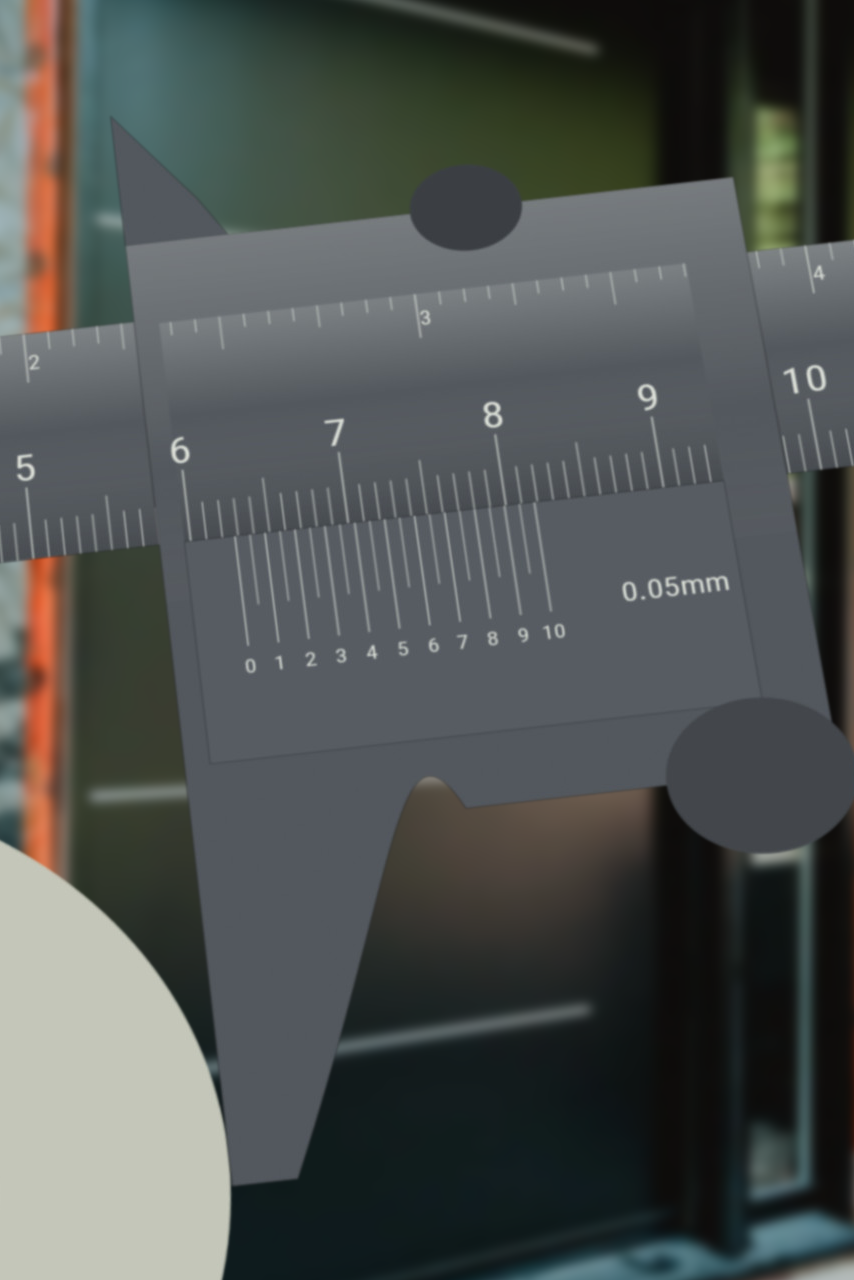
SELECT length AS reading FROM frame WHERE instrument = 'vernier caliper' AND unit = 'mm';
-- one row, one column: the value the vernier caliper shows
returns 62.8 mm
